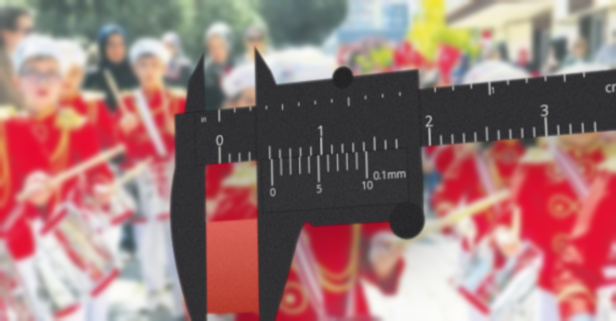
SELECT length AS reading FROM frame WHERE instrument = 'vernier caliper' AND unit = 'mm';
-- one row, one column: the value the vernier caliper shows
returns 5.2 mm
